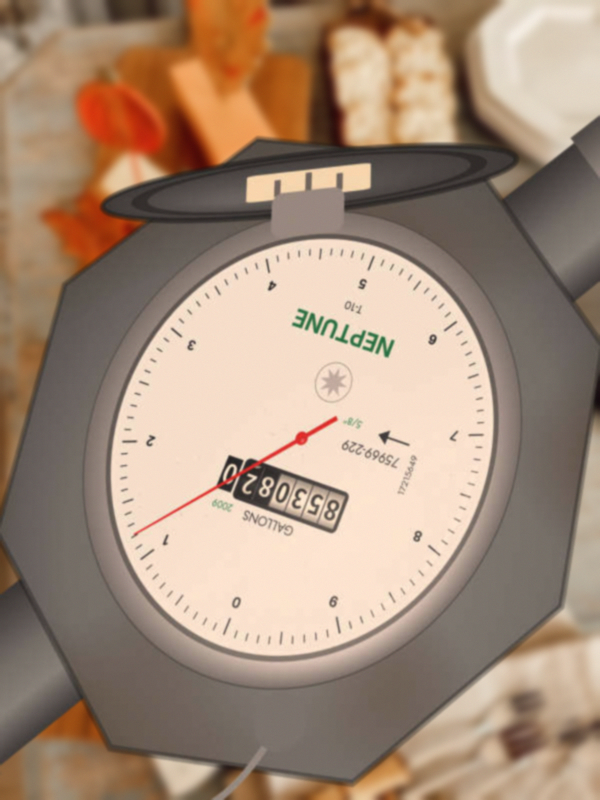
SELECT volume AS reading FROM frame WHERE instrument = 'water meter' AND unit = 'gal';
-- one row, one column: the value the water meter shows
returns 8530821.2 gal
